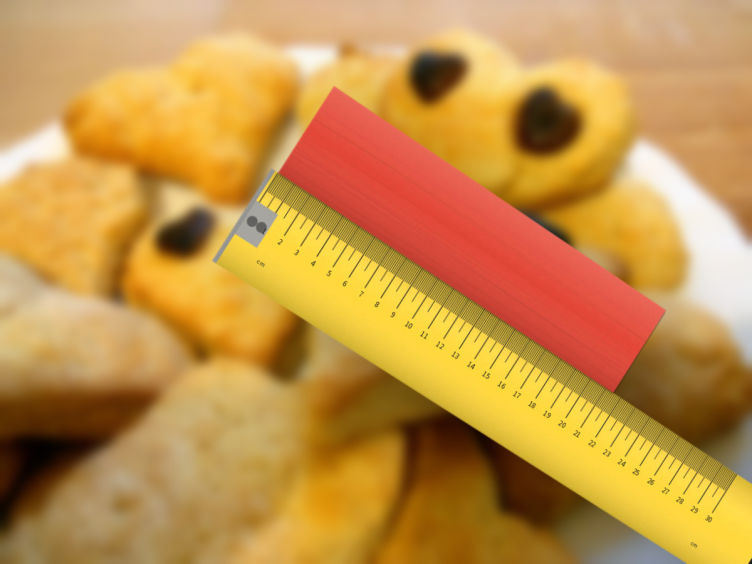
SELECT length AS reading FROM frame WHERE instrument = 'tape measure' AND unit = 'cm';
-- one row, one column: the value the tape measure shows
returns 21.5 cm
